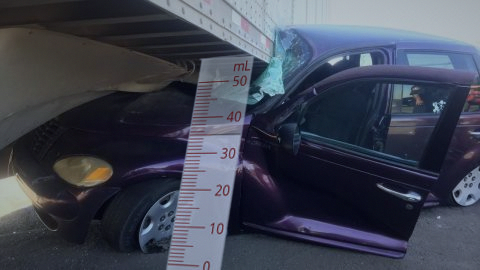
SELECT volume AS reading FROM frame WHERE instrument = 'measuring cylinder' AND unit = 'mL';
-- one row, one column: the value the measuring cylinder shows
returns 35 mL
